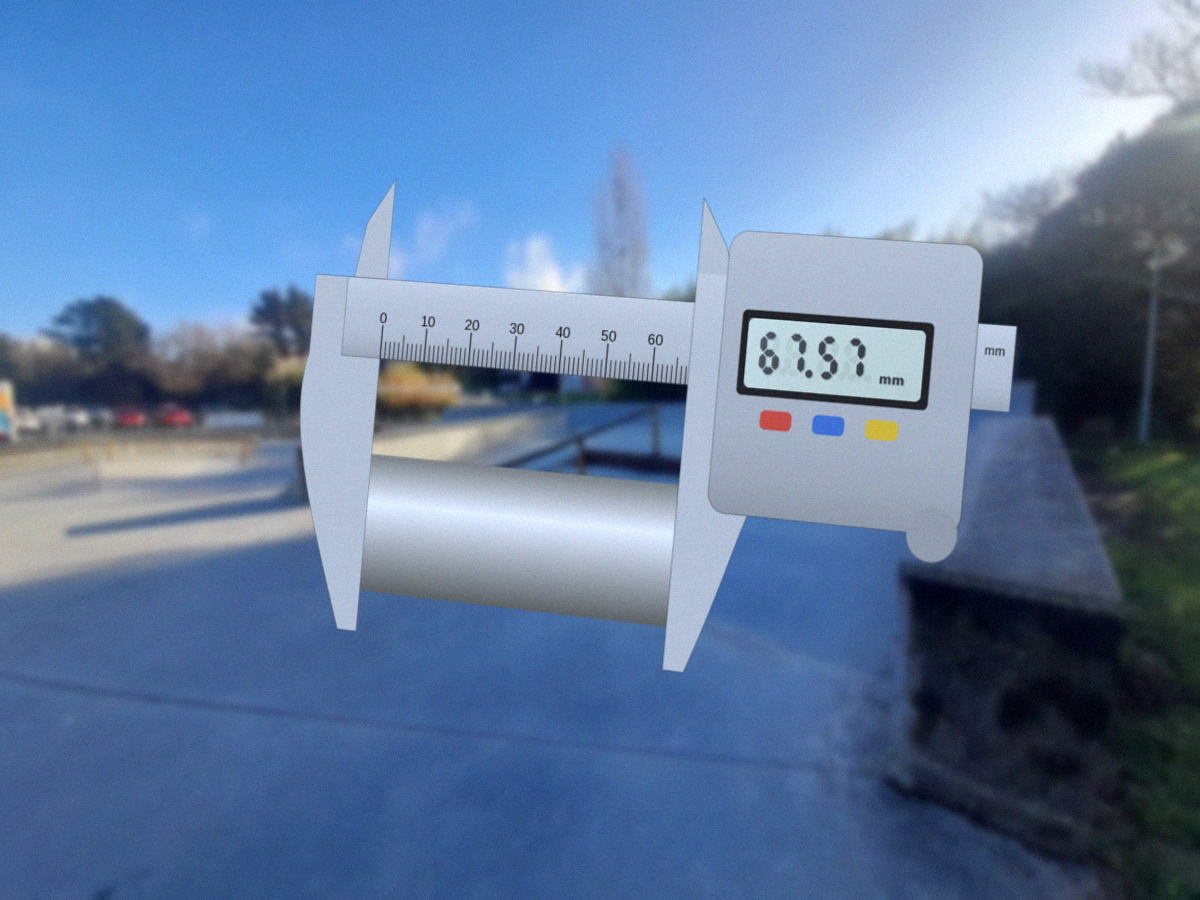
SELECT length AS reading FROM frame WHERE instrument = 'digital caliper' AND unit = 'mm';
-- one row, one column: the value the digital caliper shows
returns 67.57 mm
